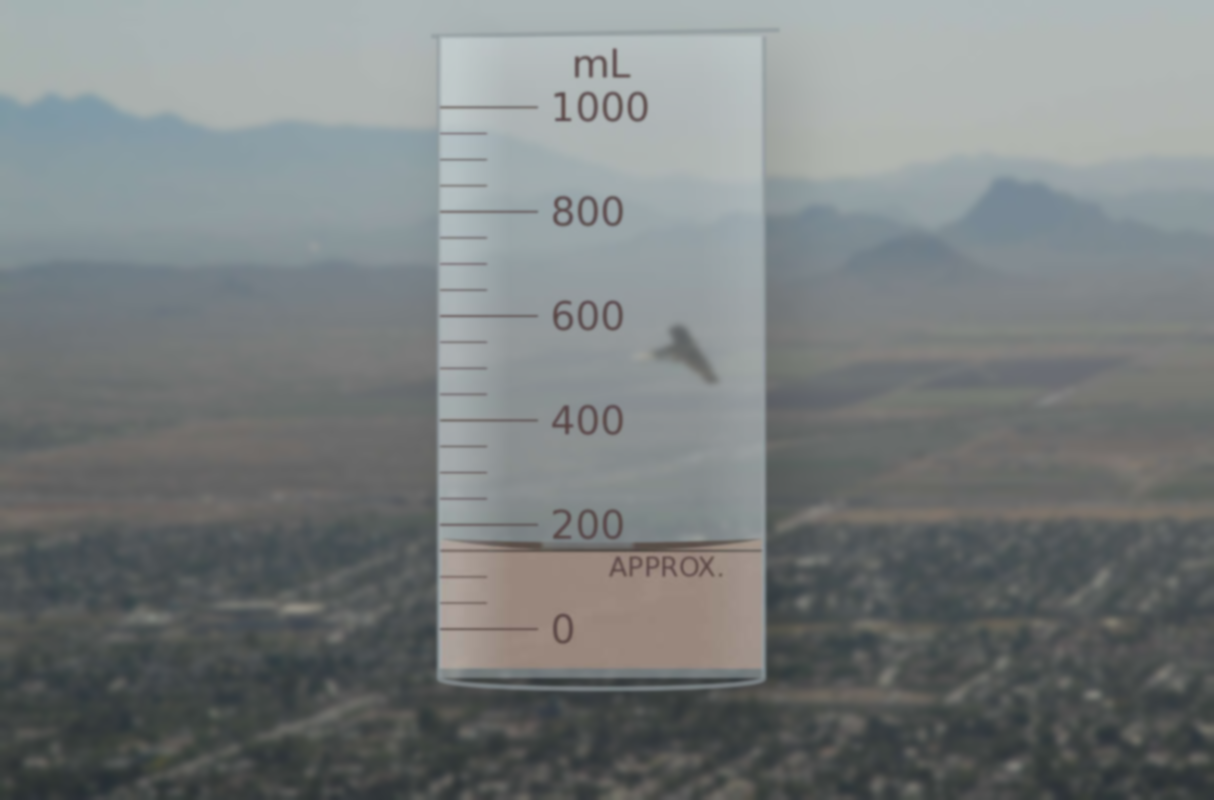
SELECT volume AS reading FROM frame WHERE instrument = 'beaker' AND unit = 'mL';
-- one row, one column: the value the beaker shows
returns 150 mL
